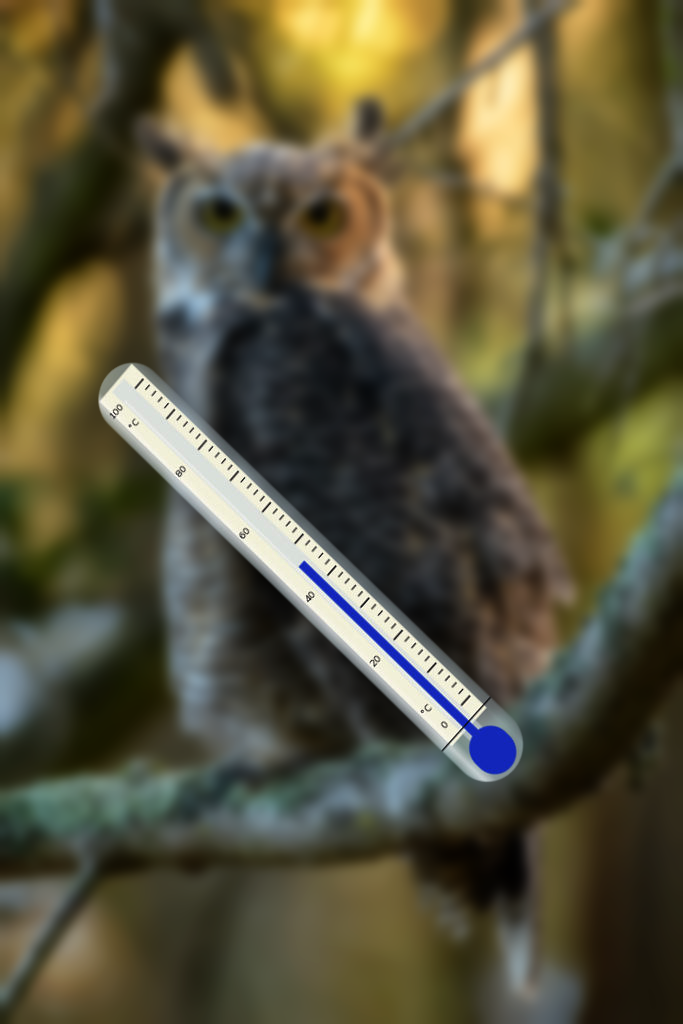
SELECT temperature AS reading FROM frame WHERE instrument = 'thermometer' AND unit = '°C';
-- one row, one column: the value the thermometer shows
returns 46 °C
